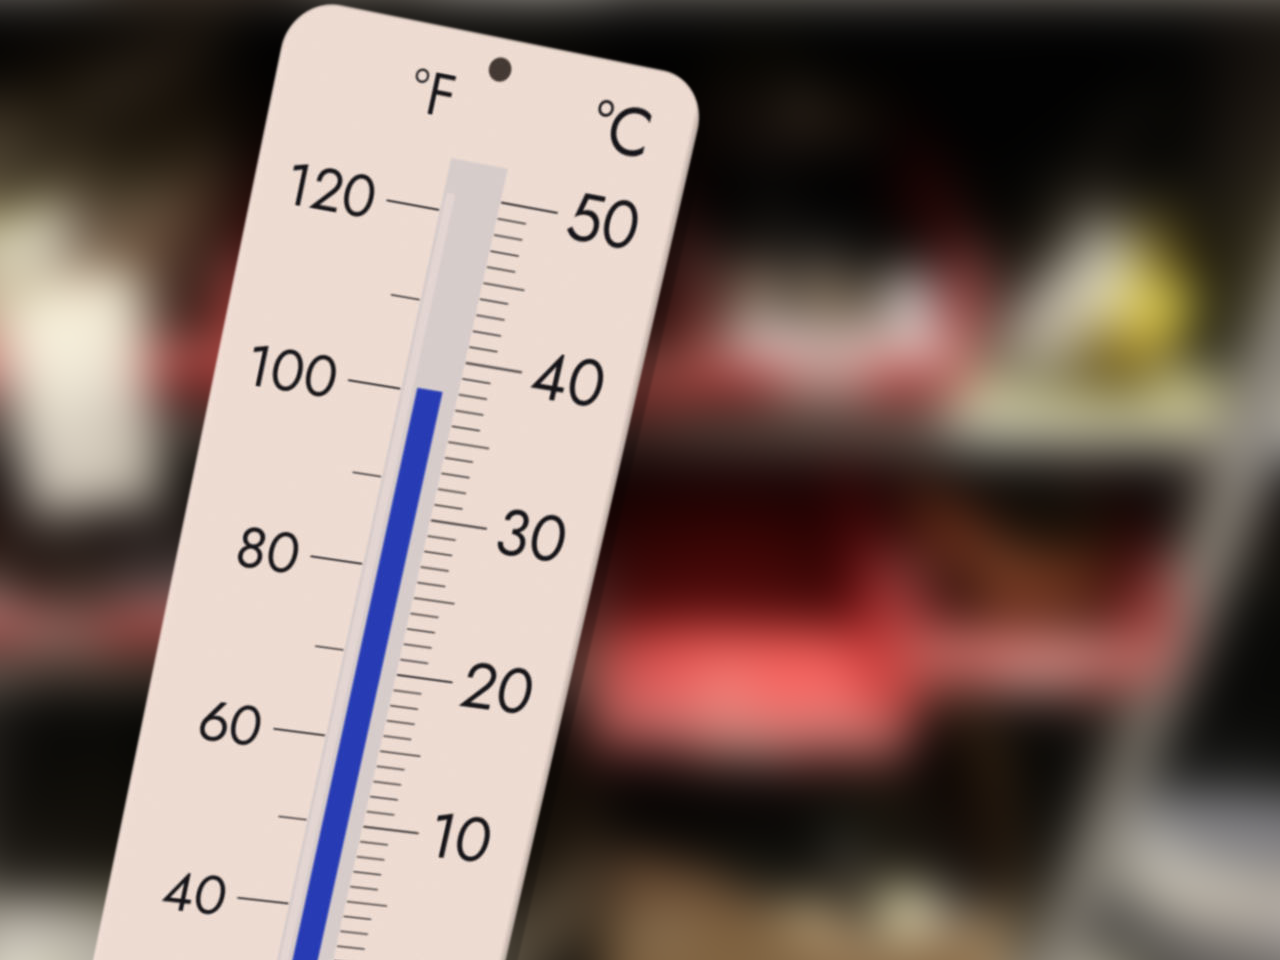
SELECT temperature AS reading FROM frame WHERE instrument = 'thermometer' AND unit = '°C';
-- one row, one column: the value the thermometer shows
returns 38 °C
